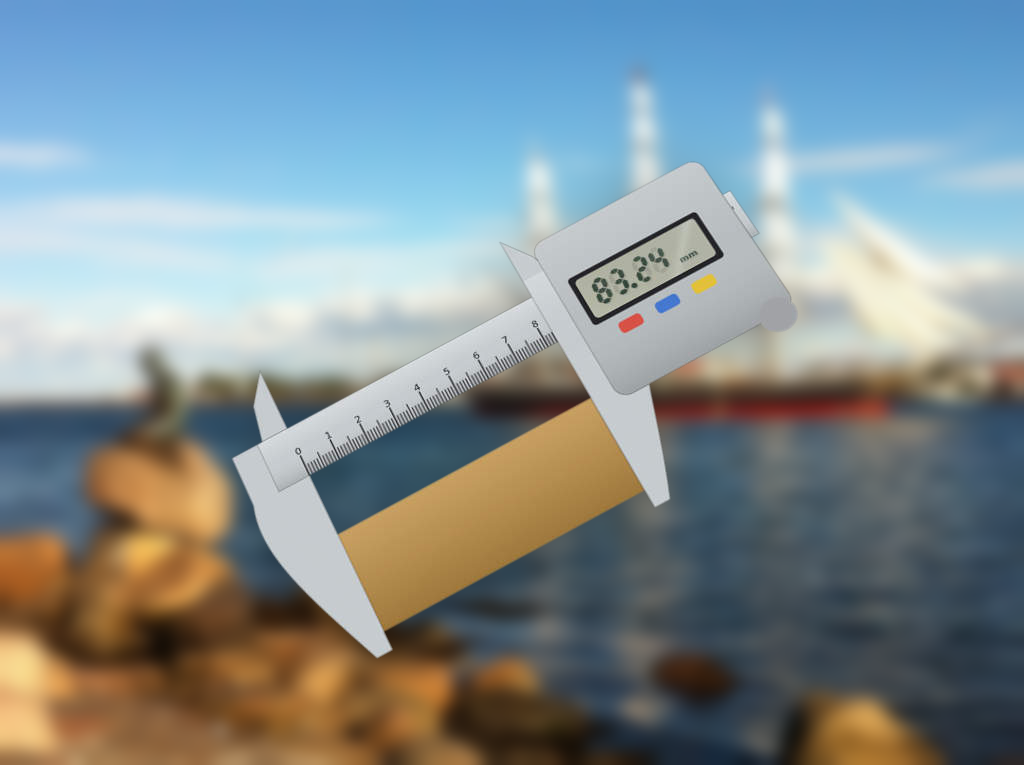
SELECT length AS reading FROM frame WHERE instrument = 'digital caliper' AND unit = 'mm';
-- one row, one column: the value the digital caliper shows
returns 83.24 mm
